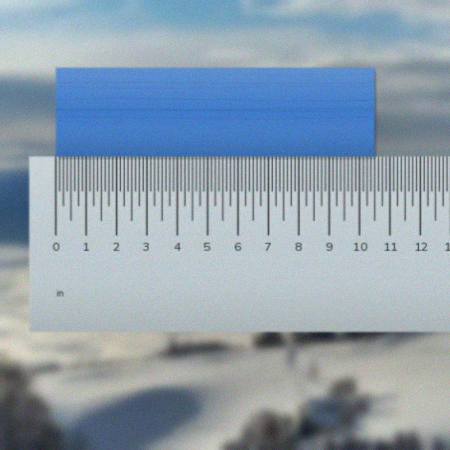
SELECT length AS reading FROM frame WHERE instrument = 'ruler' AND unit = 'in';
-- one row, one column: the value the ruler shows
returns 10.5 in
